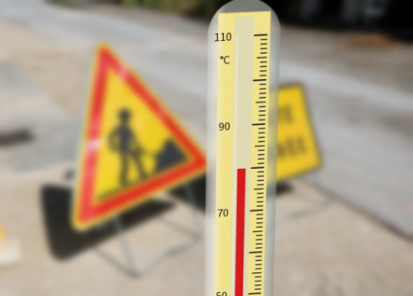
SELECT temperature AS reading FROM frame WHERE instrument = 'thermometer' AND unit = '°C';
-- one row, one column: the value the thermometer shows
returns 80 °C
